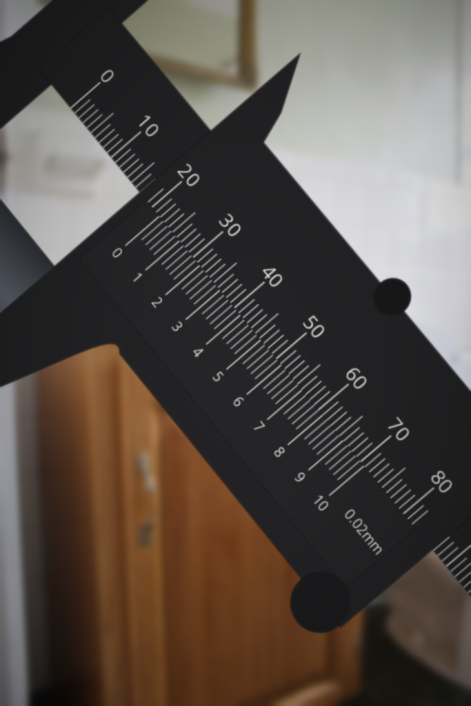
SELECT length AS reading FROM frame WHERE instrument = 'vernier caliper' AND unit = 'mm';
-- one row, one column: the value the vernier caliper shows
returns 21.8 mm
